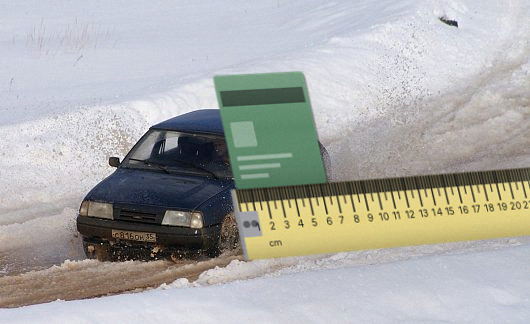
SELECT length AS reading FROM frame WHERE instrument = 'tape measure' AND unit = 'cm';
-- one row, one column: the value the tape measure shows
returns 6.5 cm
